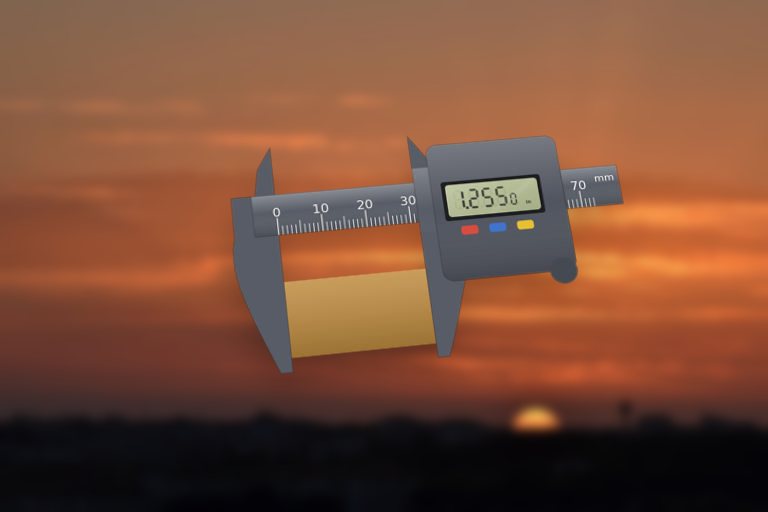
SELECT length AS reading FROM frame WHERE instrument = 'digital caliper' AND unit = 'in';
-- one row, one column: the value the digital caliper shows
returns 1.2550 in
